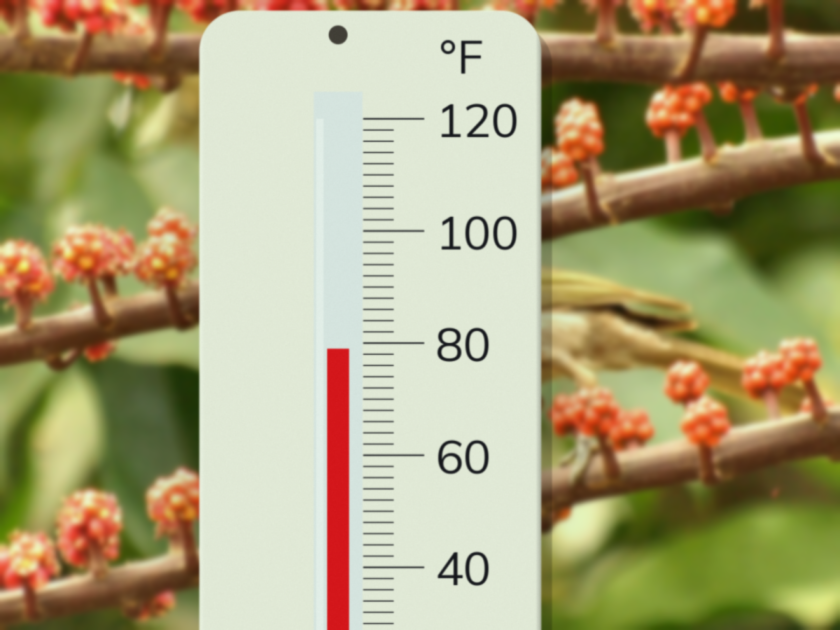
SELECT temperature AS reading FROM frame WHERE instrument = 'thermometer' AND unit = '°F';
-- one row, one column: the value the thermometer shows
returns 79 °F
